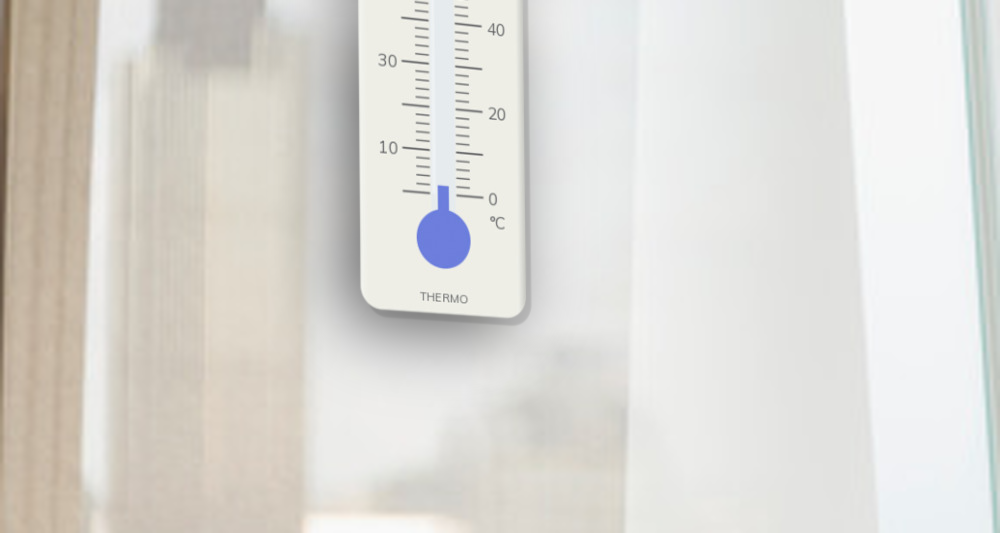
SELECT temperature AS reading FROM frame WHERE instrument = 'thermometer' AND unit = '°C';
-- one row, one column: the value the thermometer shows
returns 2 °C
